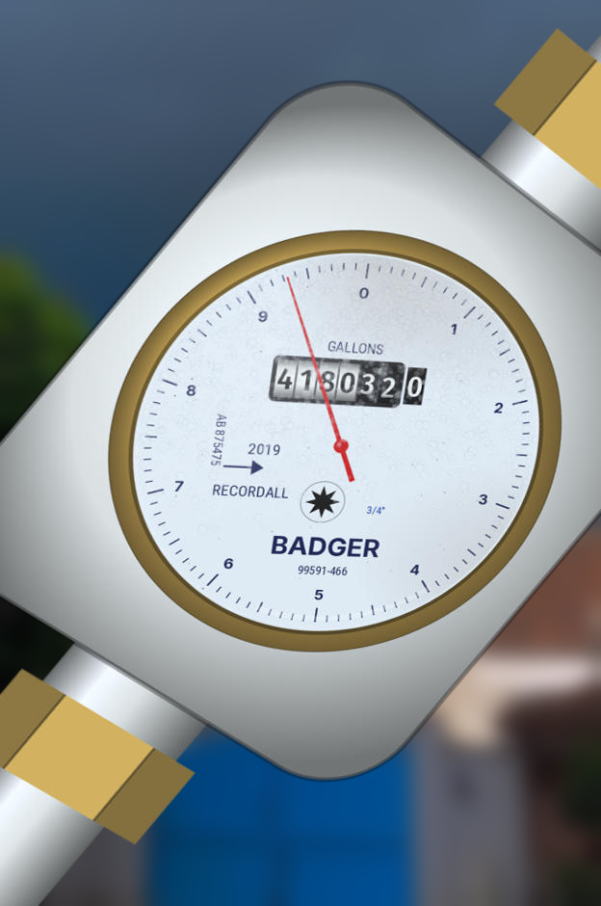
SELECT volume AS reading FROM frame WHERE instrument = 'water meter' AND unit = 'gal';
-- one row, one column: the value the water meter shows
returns 4180319.3 gal
